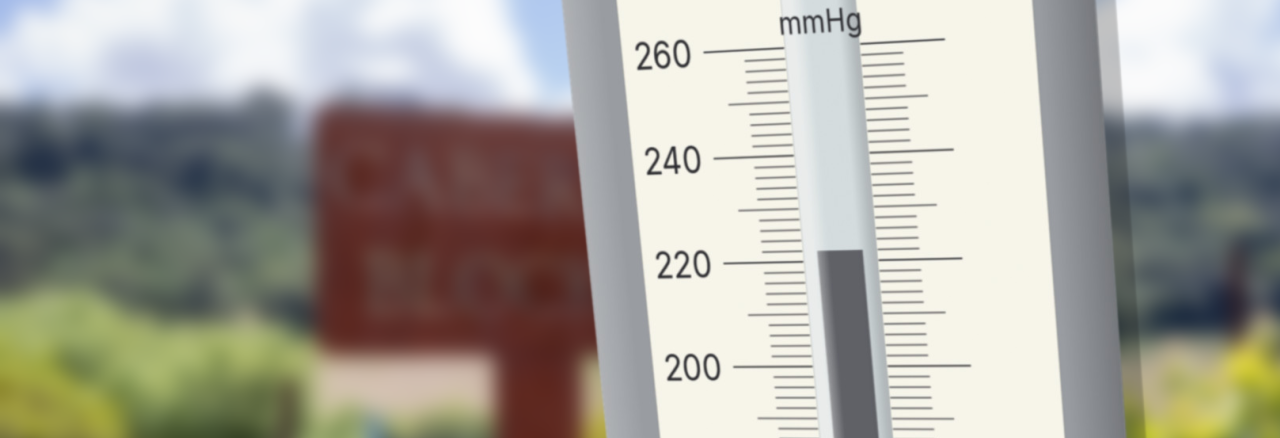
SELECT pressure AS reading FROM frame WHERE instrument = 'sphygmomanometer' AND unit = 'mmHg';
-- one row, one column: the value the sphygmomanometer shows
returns 222 mmHg
